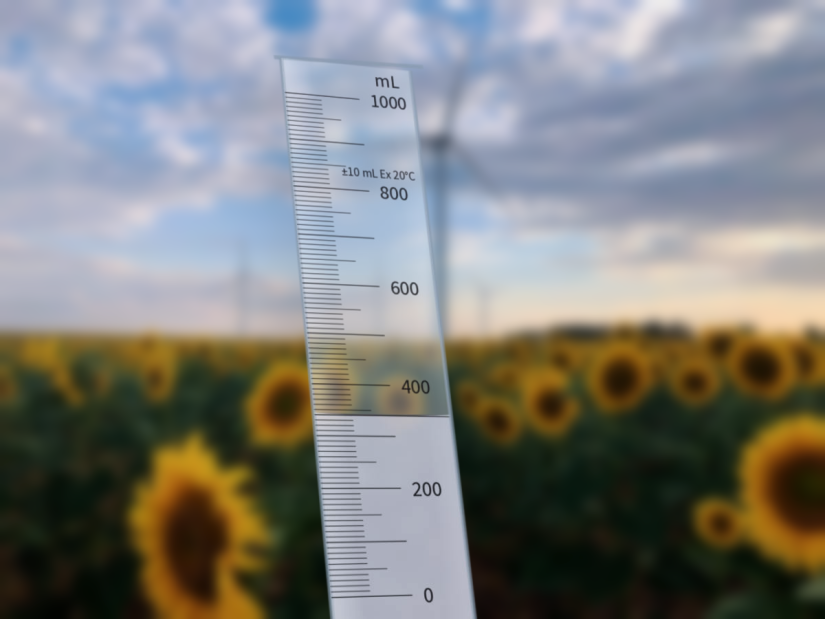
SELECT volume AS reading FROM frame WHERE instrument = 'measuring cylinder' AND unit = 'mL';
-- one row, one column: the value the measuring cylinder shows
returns 340 mL
